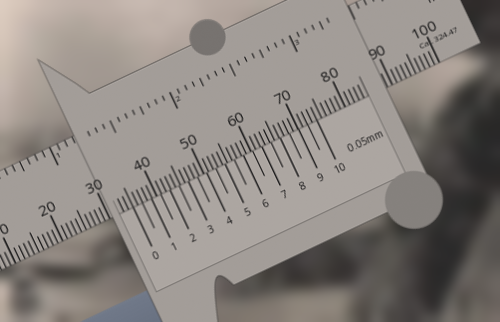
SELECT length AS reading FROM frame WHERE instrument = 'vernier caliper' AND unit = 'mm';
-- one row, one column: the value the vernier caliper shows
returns 35.0 mm
